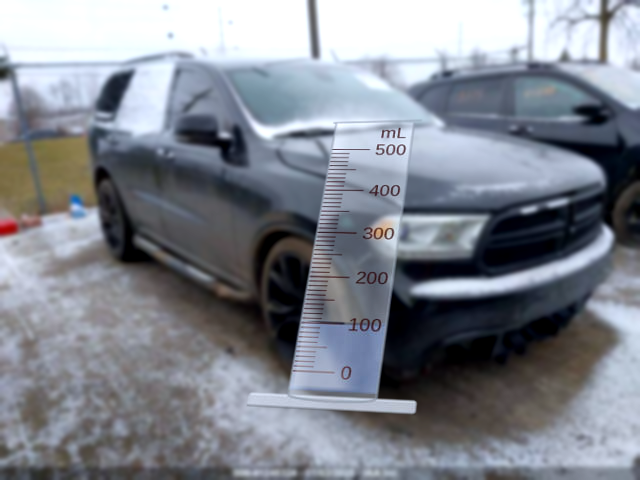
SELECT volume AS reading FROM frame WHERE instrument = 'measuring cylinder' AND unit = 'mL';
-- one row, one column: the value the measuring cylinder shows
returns 100 mL
